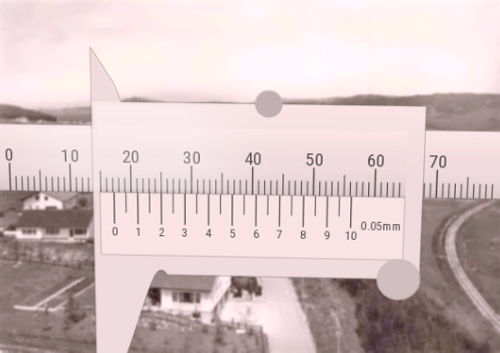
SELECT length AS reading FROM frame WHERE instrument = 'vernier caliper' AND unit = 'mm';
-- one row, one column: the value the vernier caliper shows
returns 17.2 mm
